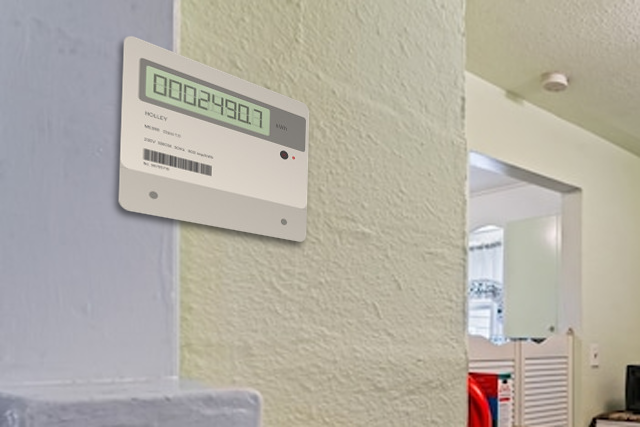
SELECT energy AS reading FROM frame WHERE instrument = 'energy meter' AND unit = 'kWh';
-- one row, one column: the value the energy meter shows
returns 2490.7 kWh
